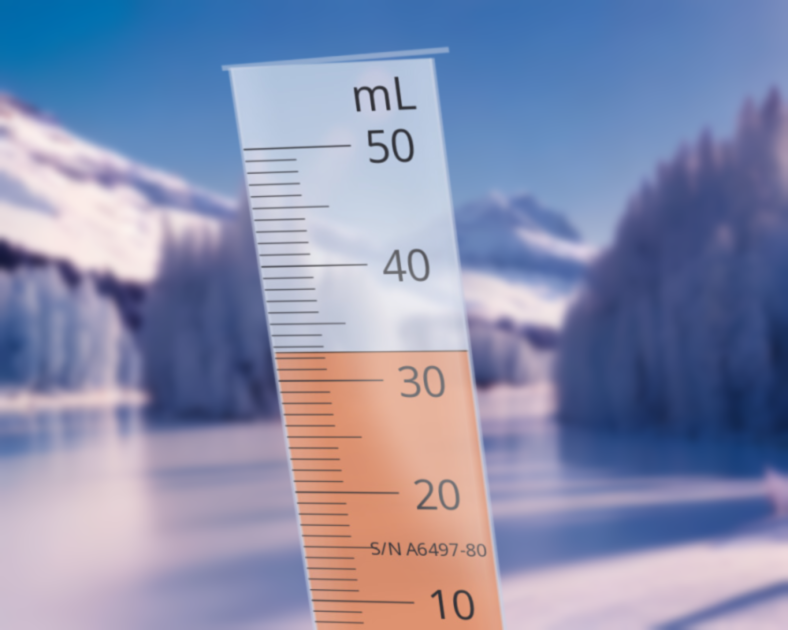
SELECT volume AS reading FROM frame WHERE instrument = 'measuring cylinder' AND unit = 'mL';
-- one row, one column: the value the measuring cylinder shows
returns 32.5 mL
